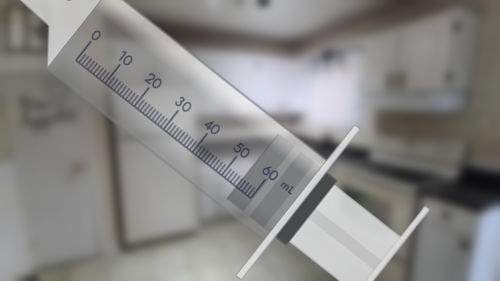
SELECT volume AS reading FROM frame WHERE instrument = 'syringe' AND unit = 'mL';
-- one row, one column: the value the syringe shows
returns 55 mL
